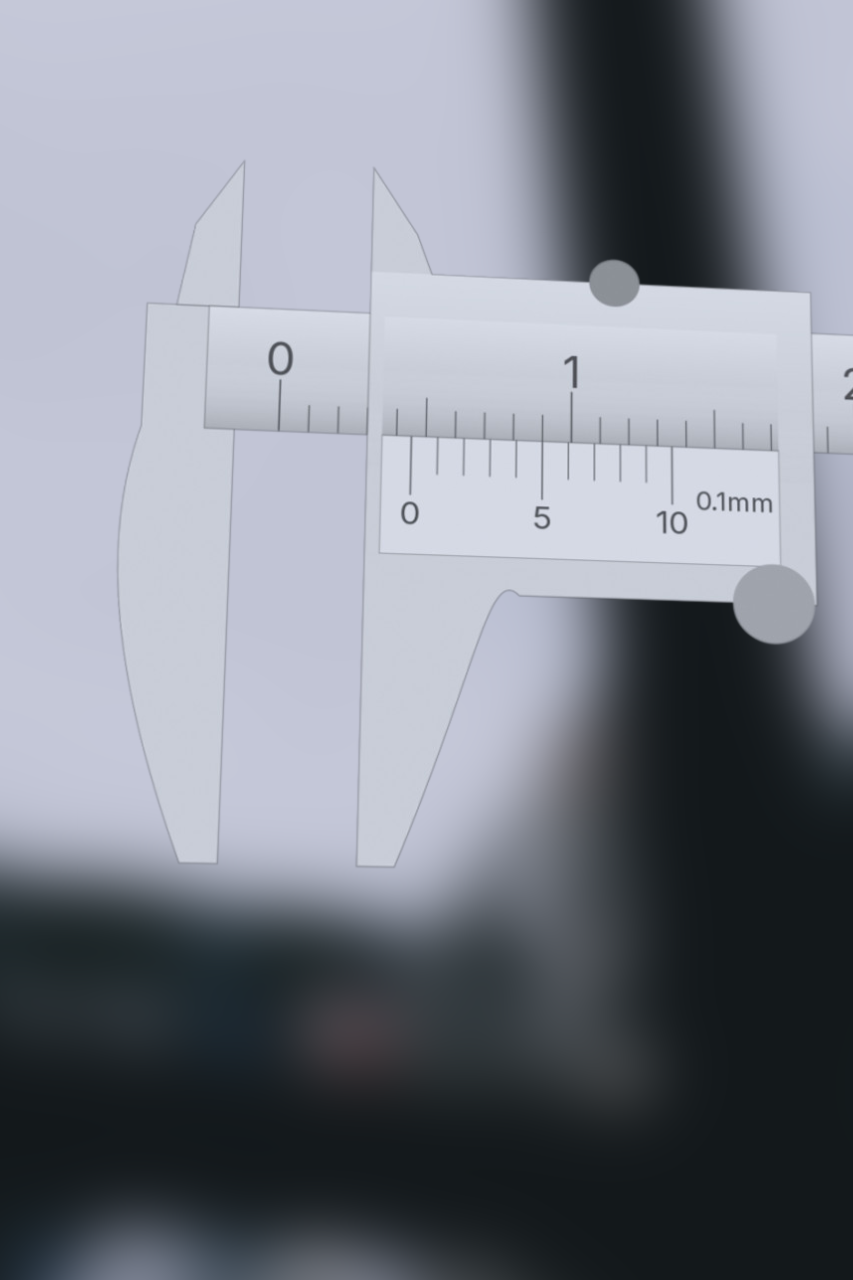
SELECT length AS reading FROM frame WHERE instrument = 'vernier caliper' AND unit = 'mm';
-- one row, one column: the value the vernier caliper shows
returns 4.5 mm
